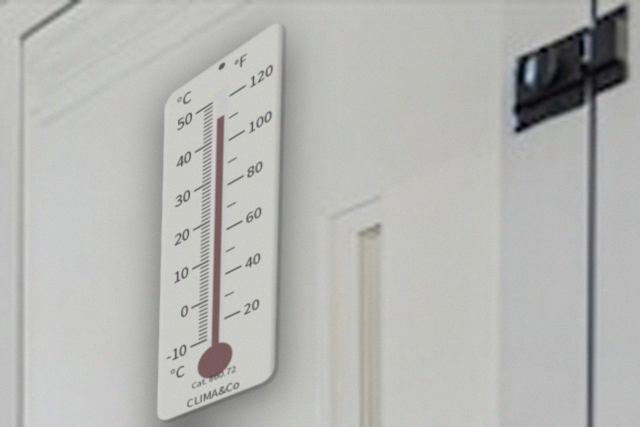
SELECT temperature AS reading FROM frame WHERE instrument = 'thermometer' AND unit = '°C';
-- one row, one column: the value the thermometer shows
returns 45 °C
